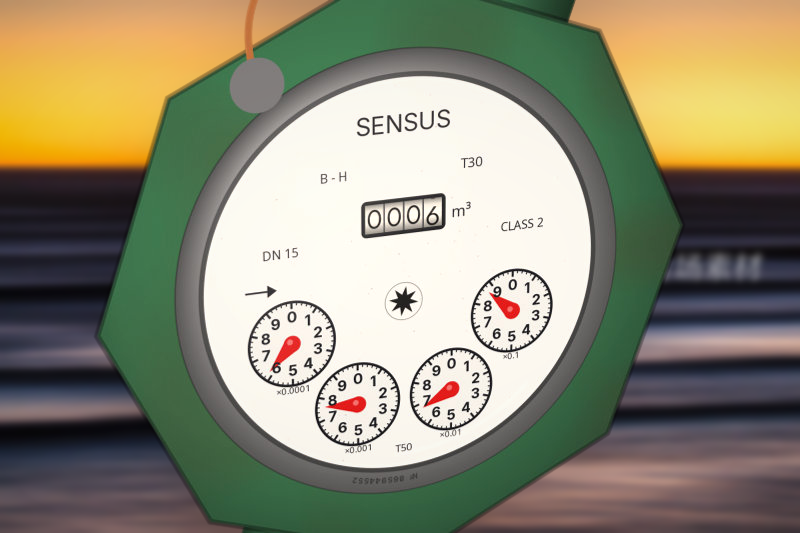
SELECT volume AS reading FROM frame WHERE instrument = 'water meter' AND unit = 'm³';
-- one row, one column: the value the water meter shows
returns 5.8676 m³
